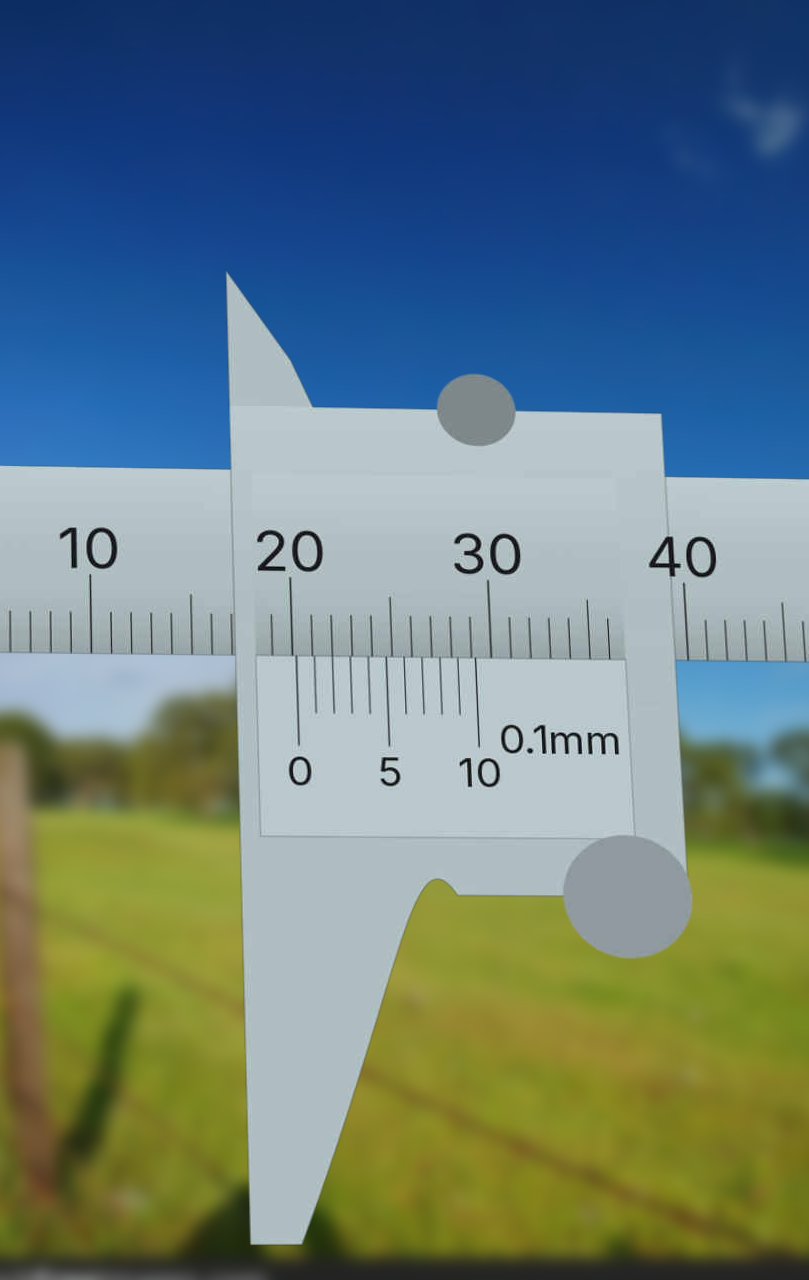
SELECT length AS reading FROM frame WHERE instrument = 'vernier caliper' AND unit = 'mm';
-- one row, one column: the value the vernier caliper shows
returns 20.2 mm
